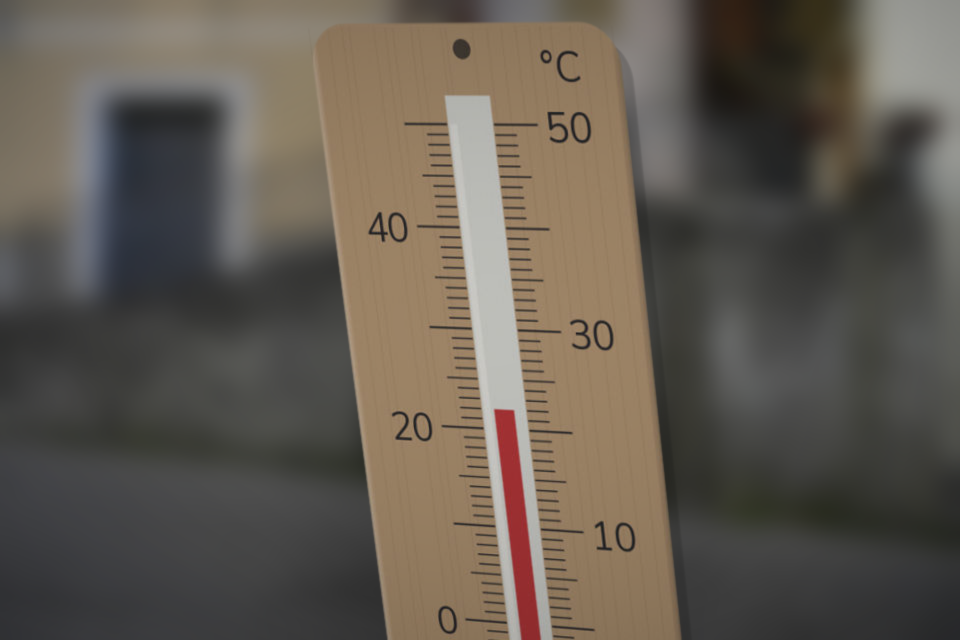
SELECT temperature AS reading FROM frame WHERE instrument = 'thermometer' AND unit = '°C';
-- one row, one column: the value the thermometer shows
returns 22 °C
